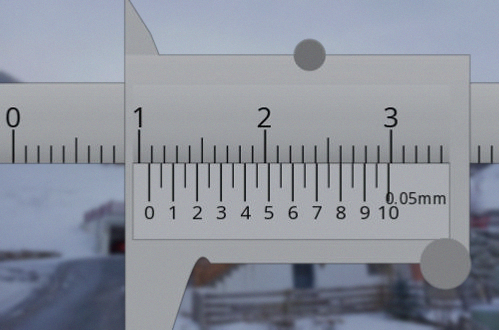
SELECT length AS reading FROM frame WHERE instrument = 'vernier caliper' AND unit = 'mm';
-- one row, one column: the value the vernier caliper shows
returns 10.8 mm
